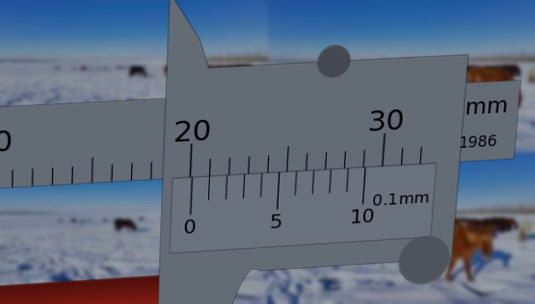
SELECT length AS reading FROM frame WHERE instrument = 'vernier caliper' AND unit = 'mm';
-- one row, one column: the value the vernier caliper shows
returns 20.1 mm
